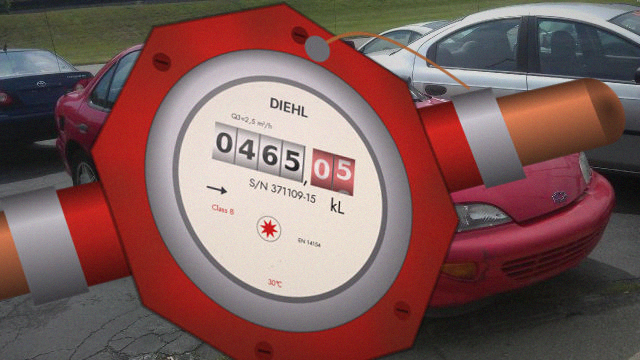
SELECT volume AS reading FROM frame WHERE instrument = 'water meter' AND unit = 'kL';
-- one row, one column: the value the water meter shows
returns 465.05 kL
